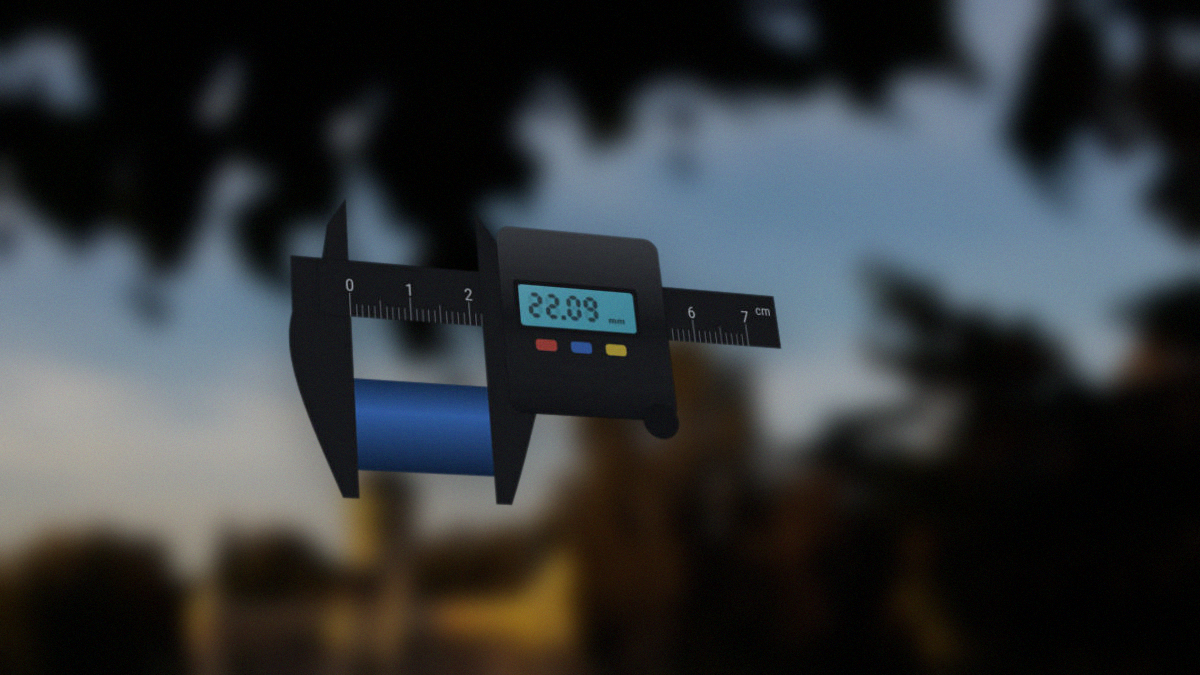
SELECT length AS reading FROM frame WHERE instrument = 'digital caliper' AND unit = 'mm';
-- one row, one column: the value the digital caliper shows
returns 22.09 mm
